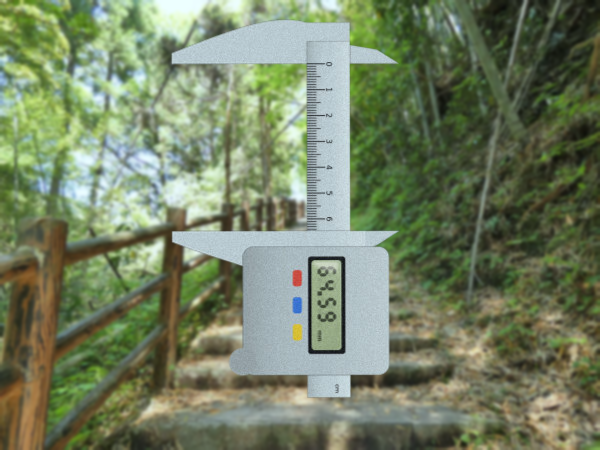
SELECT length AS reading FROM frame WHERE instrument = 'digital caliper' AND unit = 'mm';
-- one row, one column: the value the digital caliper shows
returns 64.59 mm
